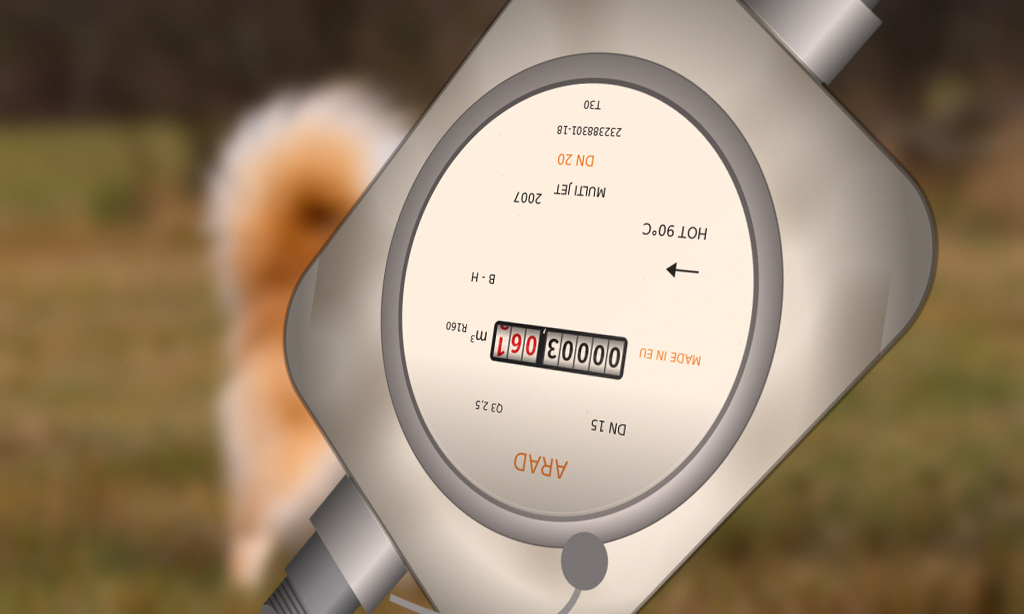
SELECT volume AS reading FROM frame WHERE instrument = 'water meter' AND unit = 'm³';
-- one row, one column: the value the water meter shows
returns 3.061 m³
